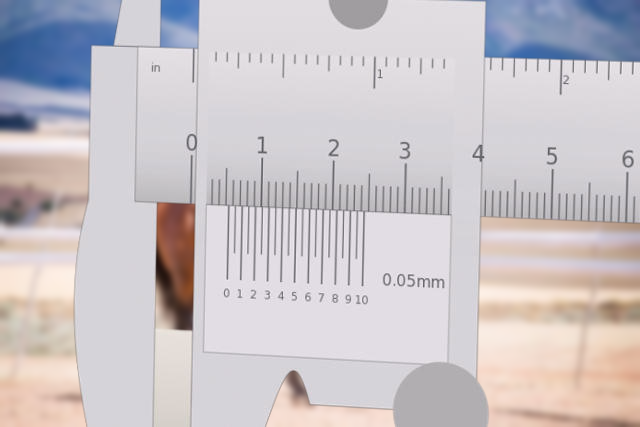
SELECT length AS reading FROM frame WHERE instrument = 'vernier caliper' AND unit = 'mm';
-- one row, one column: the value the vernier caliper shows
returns 5.4 mm
